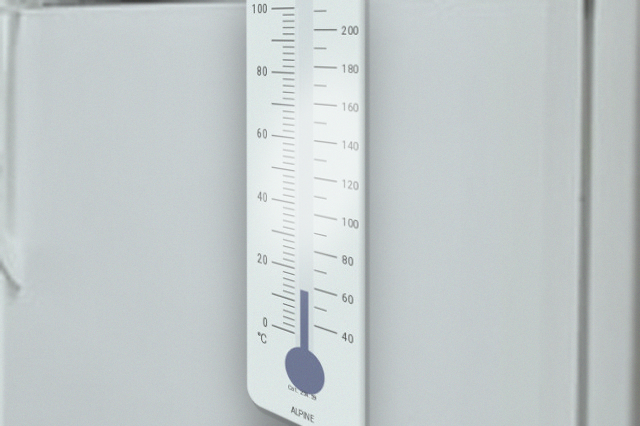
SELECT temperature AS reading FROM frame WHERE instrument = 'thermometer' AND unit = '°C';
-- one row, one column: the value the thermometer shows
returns 14 °C
